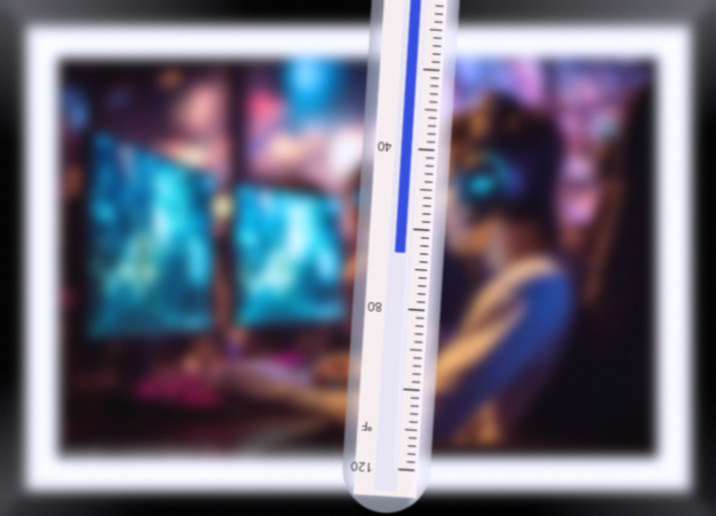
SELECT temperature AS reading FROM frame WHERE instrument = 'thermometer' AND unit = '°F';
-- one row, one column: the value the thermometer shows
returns 66 °F
